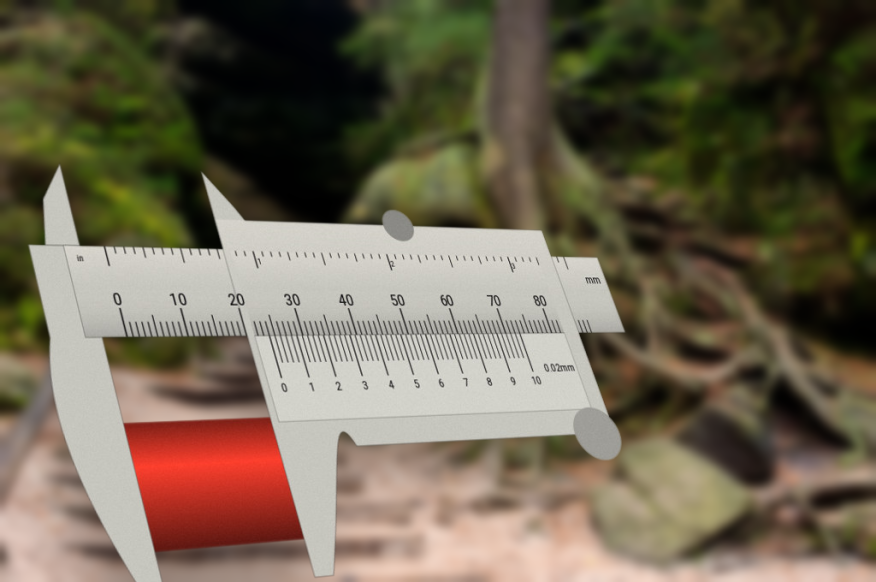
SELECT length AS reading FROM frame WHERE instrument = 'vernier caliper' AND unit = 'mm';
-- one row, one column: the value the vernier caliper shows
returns 24.0 mm
